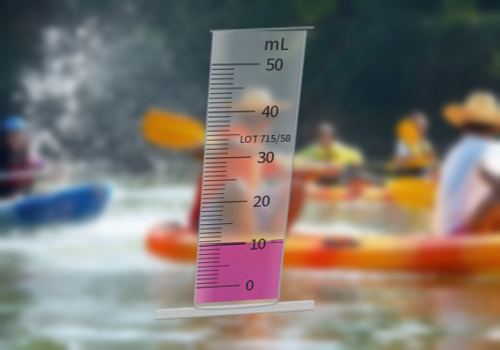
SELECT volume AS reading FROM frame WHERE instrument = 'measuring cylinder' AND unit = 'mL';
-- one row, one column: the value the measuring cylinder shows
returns 10 mL
